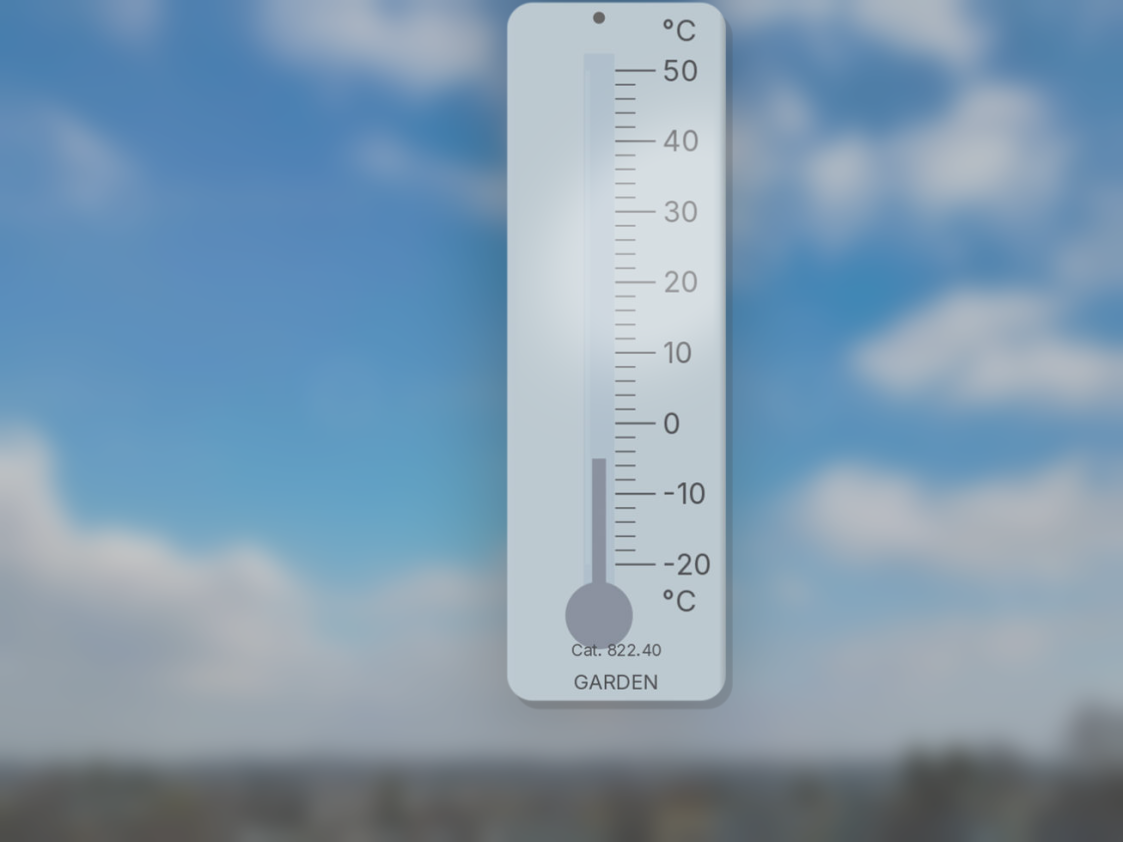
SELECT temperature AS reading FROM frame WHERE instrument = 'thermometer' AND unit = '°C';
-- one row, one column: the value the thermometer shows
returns -5 °C
